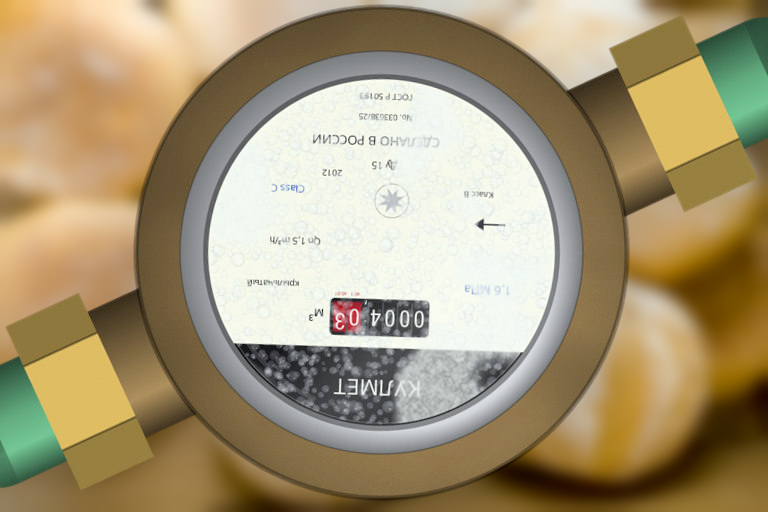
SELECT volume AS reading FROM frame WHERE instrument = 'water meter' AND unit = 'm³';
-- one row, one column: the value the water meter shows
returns 4.03 m³
